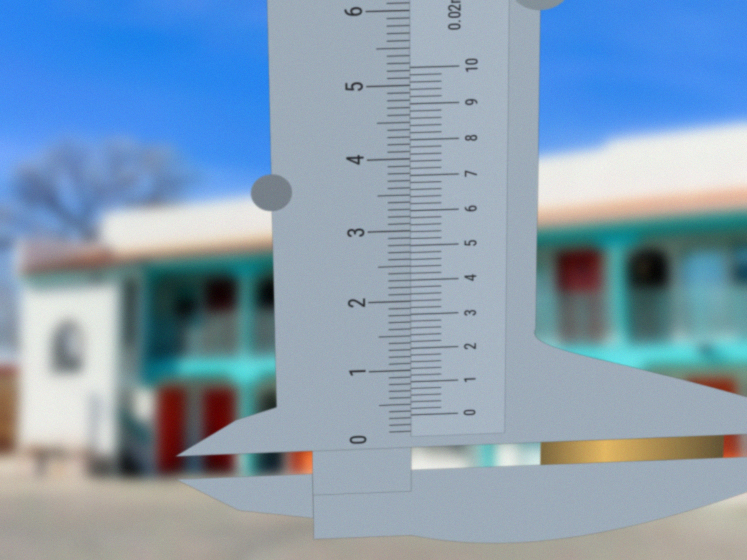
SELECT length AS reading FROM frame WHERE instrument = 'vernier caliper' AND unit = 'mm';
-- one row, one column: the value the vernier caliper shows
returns 3.4 mm
